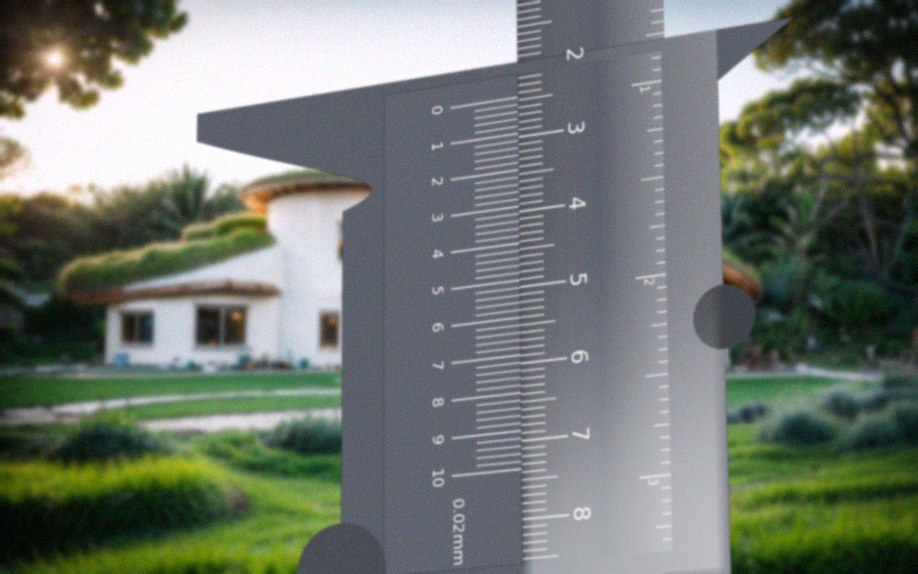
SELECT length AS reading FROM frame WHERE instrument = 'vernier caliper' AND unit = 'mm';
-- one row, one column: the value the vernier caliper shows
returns 24.6 mm
